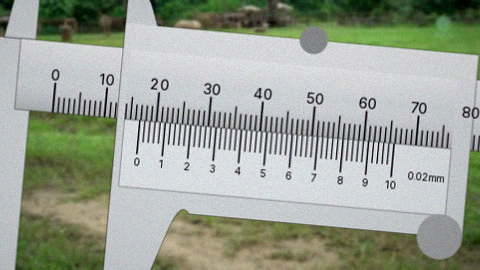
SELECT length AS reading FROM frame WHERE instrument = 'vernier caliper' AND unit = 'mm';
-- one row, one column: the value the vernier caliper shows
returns 16.8 mm
